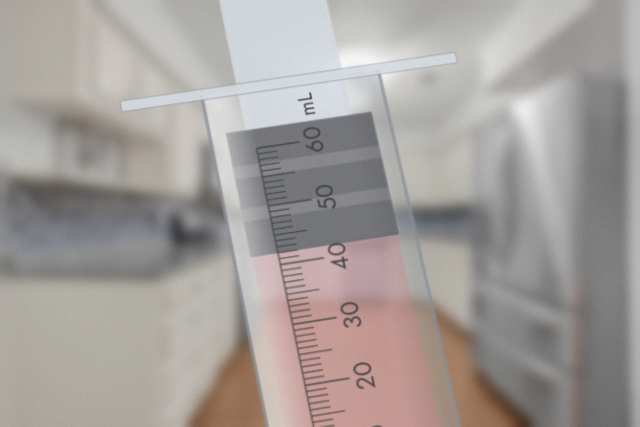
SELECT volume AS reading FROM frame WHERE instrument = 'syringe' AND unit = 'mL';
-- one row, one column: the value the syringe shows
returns 42 mL
